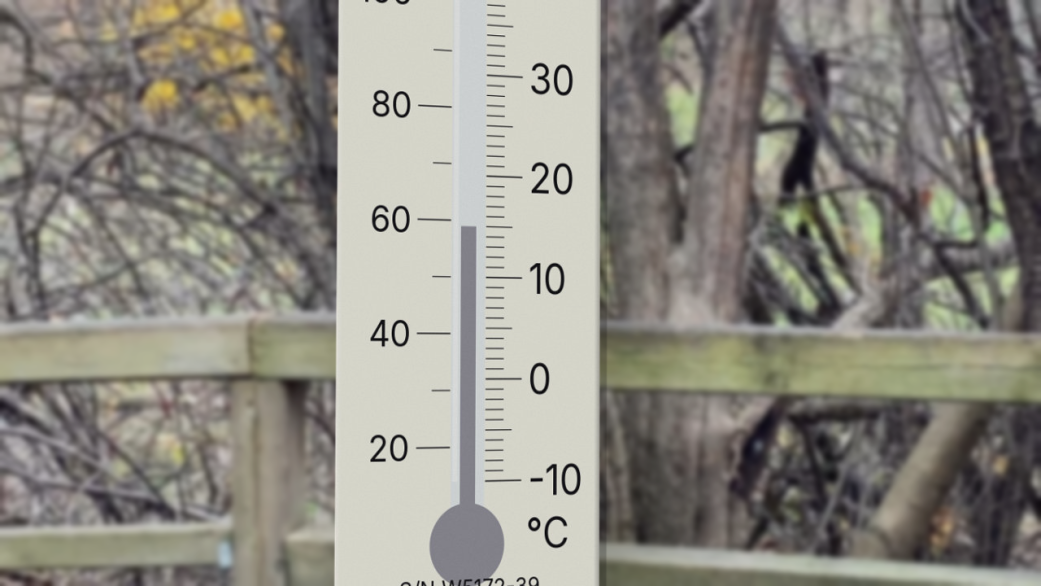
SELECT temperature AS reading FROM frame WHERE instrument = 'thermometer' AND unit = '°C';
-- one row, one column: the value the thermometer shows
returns 15 °C
